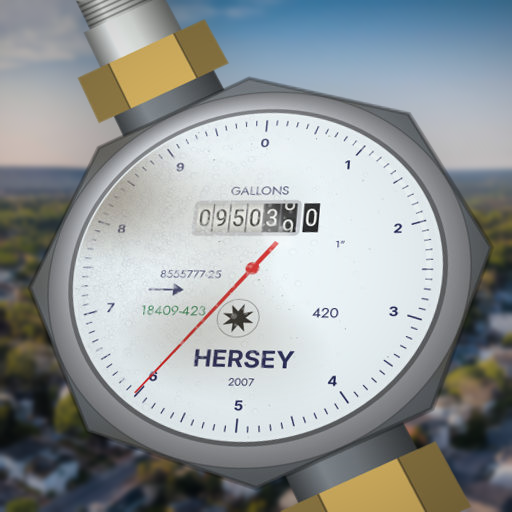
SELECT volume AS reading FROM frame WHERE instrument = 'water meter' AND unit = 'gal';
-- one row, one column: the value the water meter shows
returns 950386.0 gal
